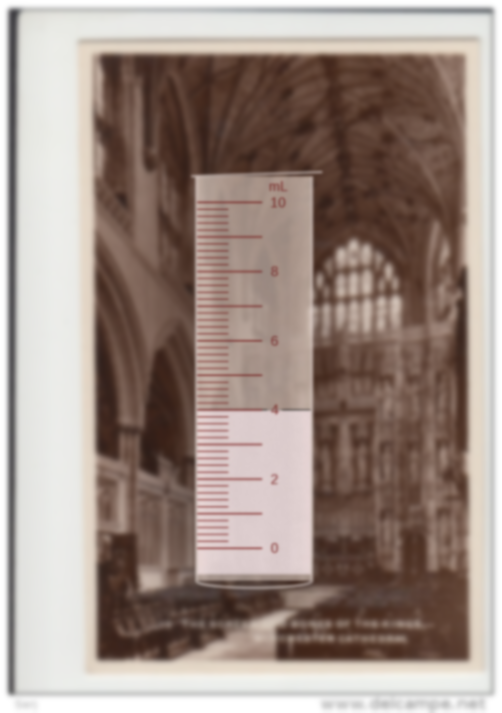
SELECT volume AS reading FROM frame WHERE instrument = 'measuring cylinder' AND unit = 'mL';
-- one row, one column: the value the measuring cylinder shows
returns 4 mL
